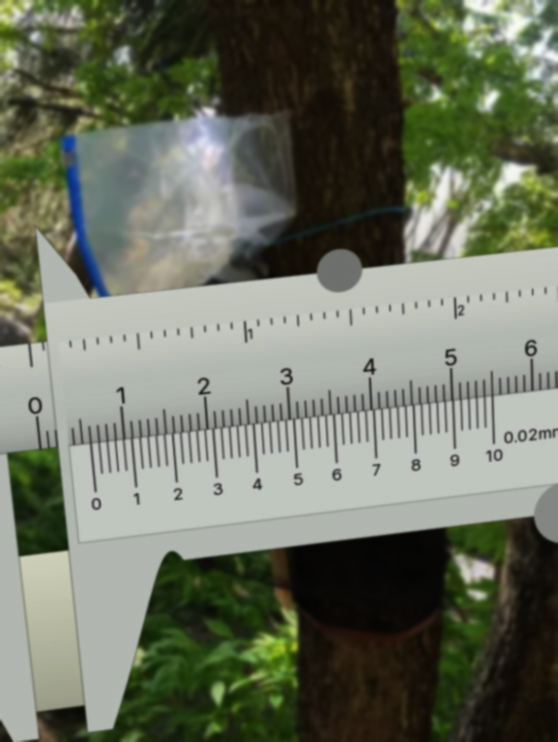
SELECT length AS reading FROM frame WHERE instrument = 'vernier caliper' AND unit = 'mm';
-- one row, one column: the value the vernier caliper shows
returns 6.0 mm
